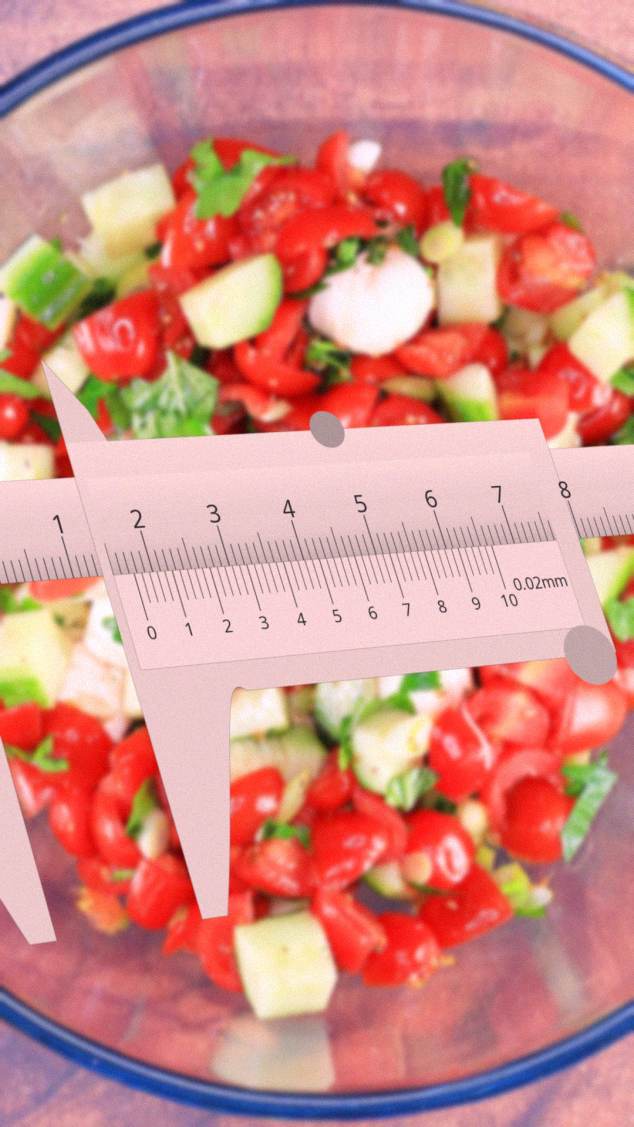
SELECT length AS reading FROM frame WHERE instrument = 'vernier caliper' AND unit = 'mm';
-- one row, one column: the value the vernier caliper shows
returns 17.6 mm
